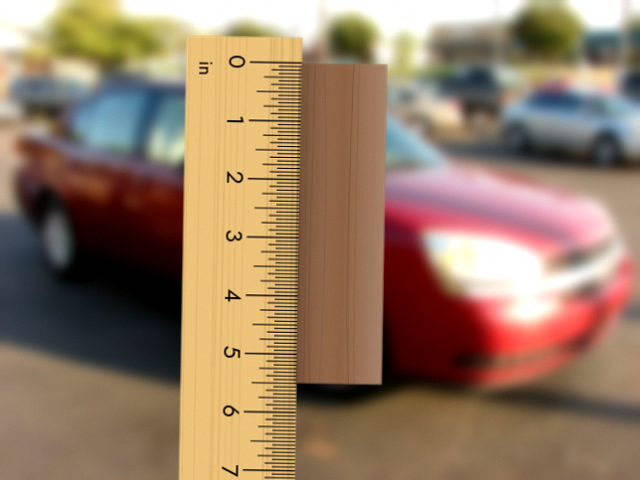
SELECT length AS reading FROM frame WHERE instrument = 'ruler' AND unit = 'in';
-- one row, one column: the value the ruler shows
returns 5.5 in
